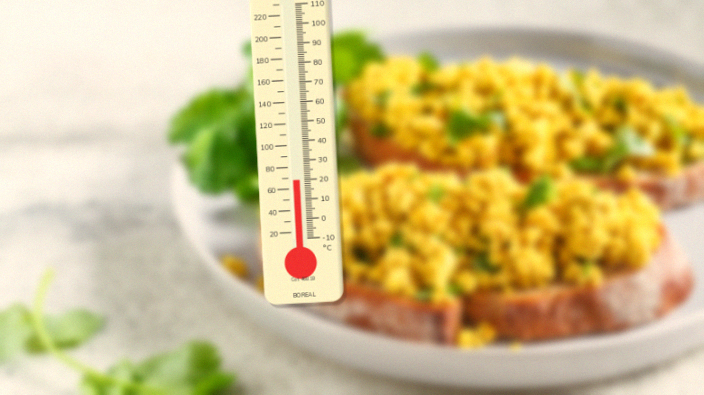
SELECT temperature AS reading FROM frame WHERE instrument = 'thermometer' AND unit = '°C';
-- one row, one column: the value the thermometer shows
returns 20 °C
